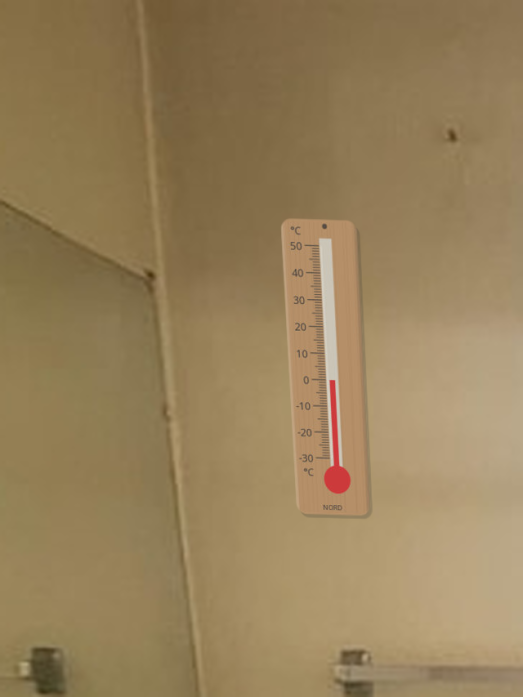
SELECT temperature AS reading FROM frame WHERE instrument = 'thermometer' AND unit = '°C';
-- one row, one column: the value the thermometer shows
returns 0 °C
